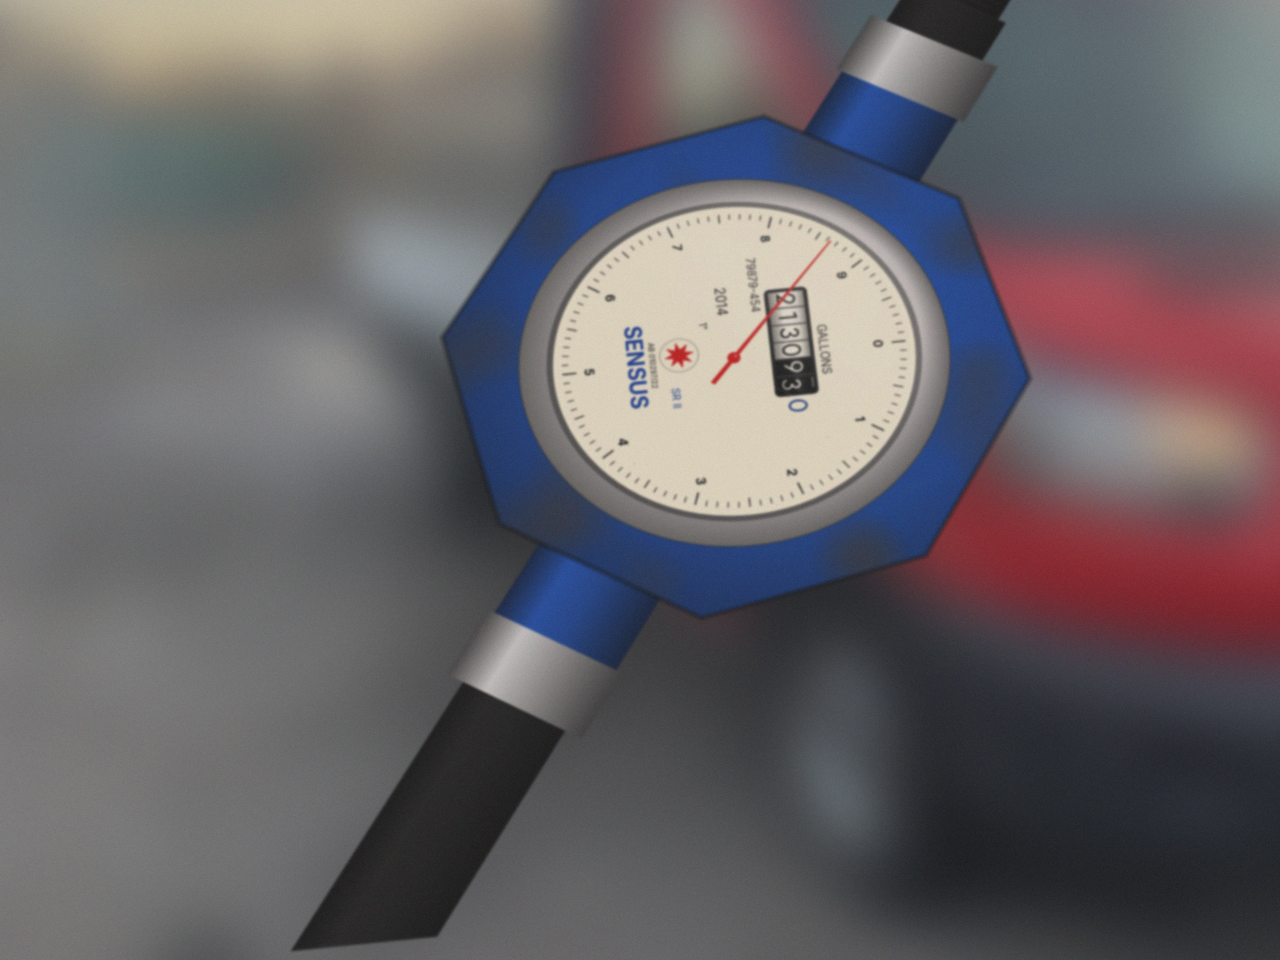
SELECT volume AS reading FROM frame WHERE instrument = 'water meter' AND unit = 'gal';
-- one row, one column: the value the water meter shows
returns 2130928.6 gal
